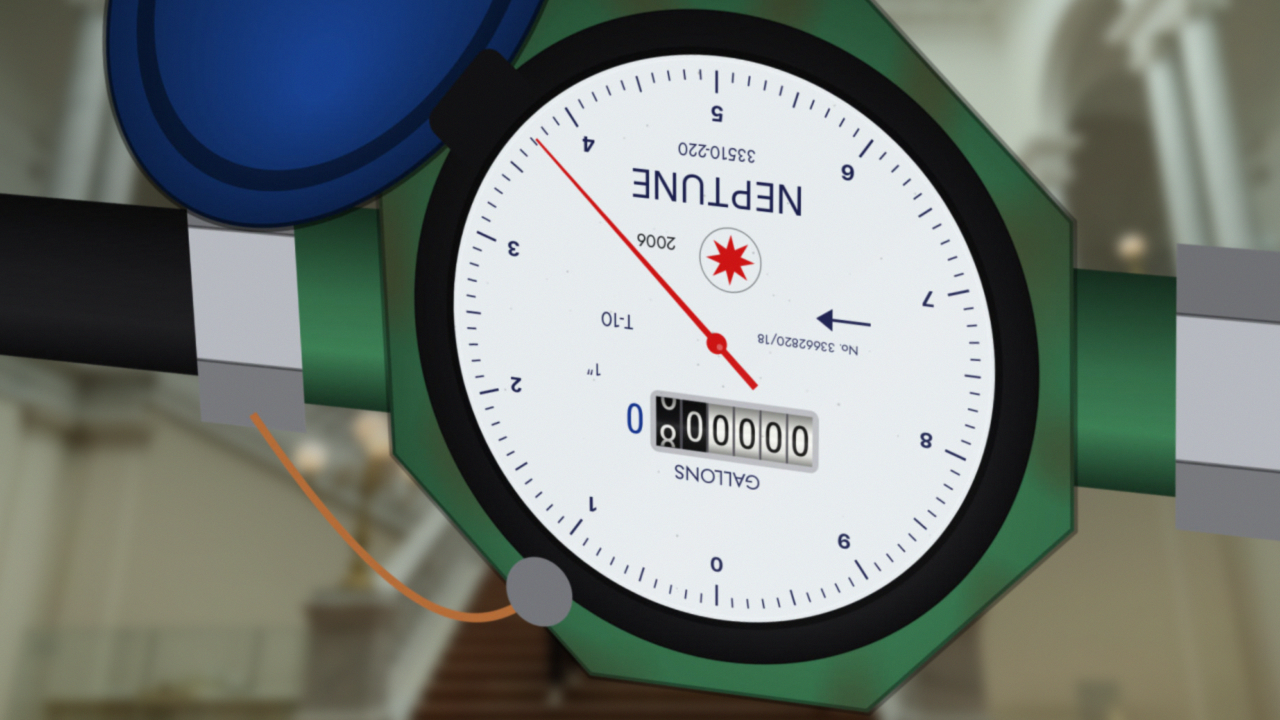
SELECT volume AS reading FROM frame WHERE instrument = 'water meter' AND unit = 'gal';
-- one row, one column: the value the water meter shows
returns 83.7 gal
